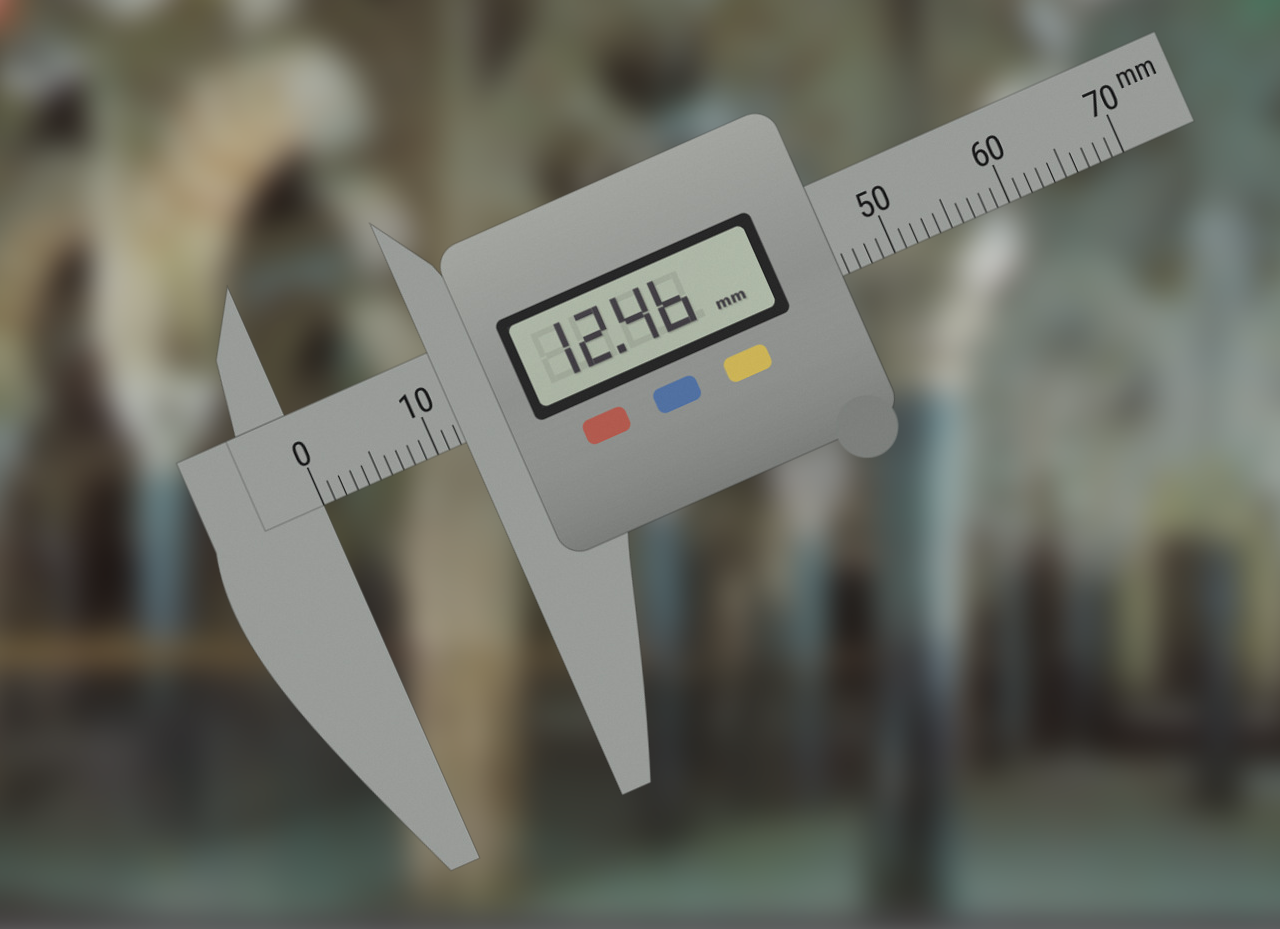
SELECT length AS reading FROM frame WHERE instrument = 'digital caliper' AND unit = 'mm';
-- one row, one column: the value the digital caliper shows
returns 12.46 mm
